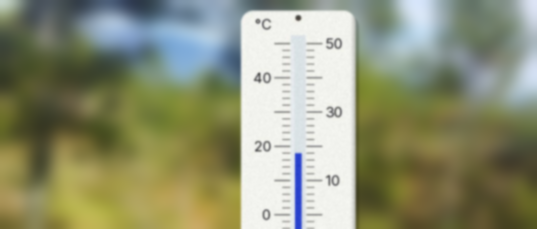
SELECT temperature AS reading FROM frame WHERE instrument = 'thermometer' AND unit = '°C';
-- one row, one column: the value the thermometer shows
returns 18 °C
